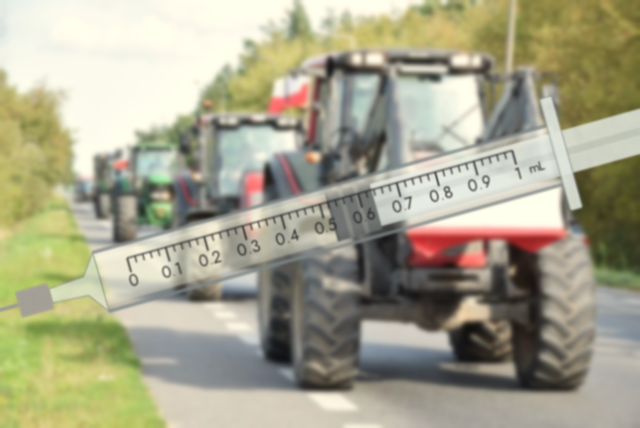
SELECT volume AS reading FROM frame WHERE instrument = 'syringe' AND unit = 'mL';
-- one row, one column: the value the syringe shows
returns 0.52 mL
